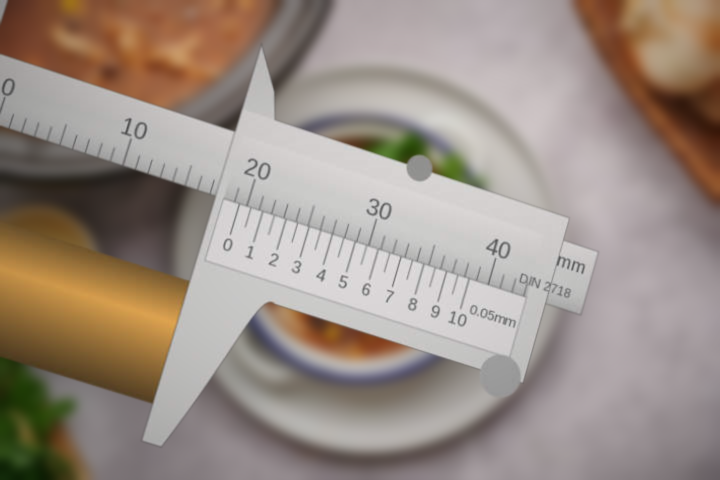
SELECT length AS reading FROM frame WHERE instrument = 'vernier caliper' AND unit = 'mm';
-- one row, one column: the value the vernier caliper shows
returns 19.4 mm
